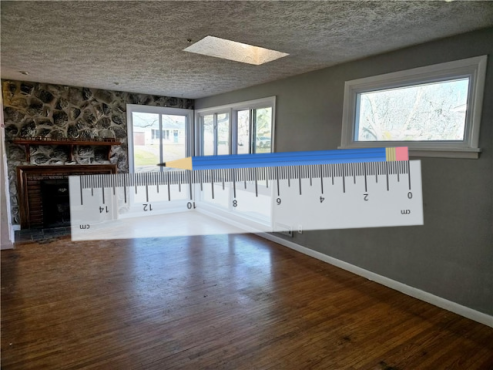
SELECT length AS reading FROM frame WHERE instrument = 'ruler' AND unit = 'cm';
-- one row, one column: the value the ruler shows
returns 11.5 cm
